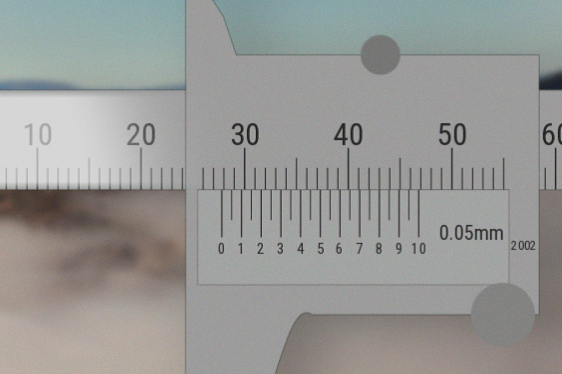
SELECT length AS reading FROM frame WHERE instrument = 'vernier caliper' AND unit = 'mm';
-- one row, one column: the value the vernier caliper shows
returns 27.8 mm
